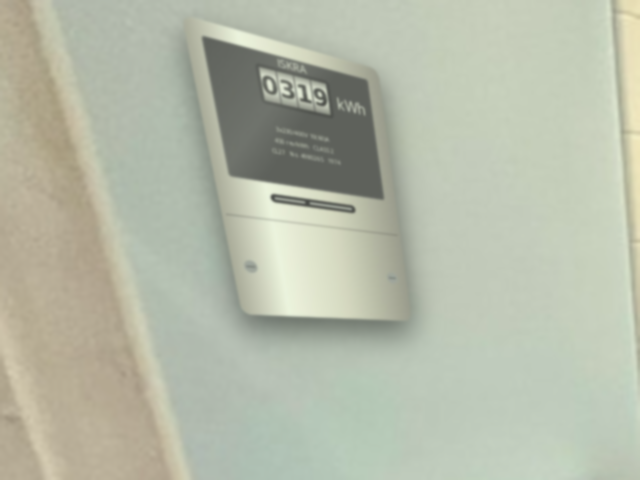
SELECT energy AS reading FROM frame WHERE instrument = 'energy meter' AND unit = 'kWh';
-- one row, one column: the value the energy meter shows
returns 319 kWh
